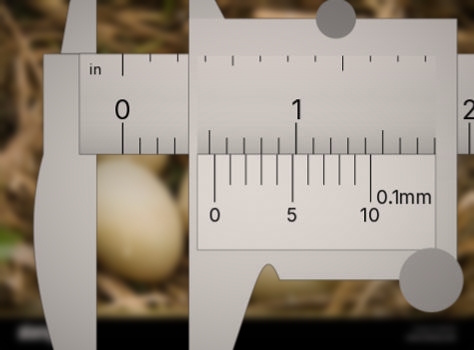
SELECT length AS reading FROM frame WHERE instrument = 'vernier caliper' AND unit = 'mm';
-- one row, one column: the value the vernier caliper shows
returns 5.3 mm
